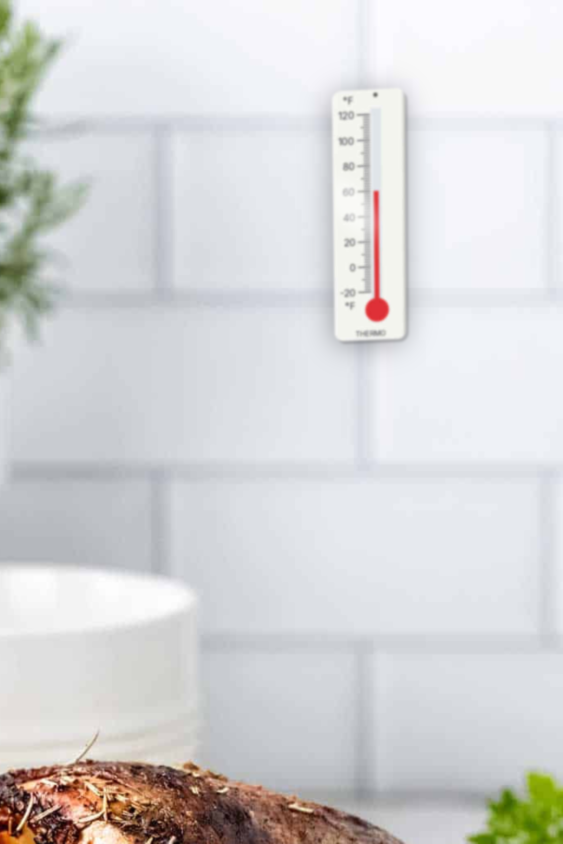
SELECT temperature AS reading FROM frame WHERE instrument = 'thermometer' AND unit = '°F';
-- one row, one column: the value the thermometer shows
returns 60 °F
